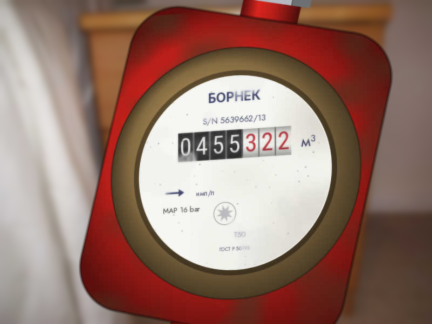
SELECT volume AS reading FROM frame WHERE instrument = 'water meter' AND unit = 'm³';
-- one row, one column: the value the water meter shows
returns 455.322 m³
